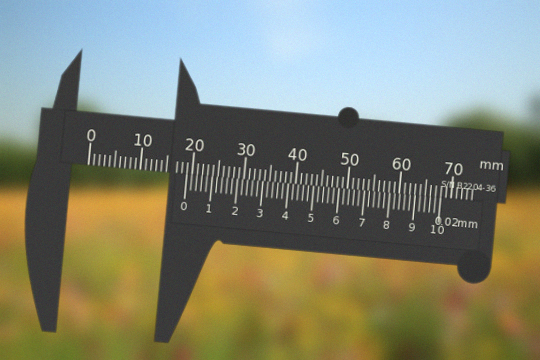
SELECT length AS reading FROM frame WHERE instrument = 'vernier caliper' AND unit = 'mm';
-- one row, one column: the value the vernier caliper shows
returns 19.0 mm
